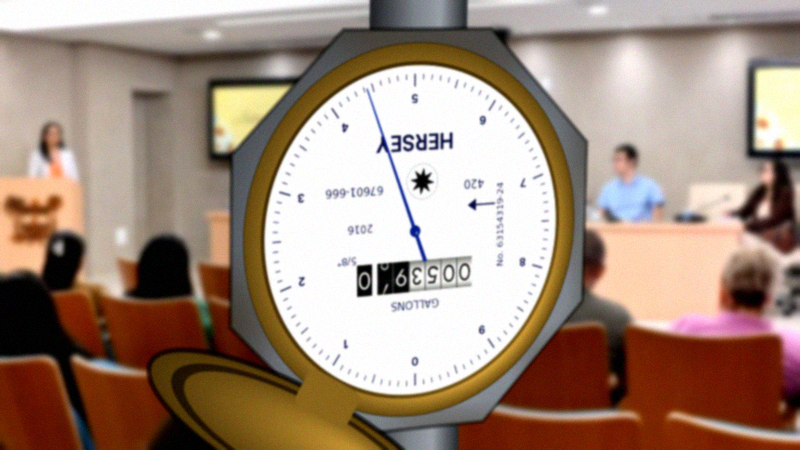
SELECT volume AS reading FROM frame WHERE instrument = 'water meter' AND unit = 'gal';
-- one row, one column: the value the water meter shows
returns 53974.4 gal
